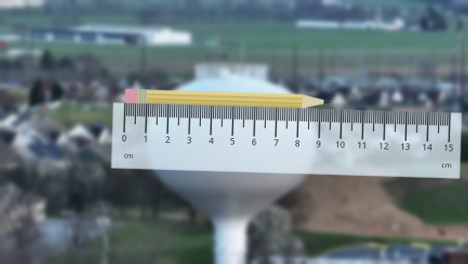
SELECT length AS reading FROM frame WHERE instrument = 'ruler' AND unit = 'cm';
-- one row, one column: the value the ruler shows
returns 9.5 cm
